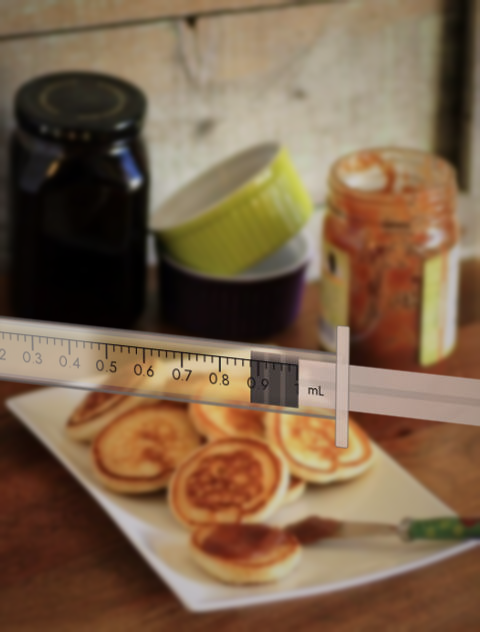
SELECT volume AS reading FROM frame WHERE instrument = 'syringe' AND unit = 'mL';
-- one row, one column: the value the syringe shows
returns 0.88 mL
